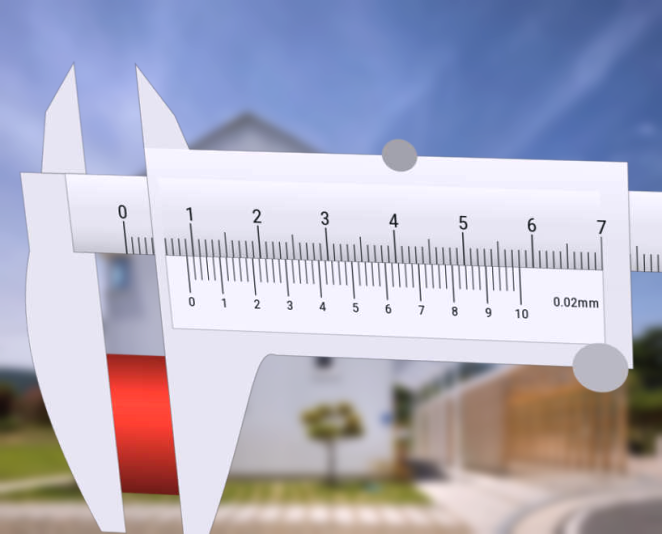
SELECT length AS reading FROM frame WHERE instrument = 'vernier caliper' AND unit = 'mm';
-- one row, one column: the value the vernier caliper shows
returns 9.0 mm
